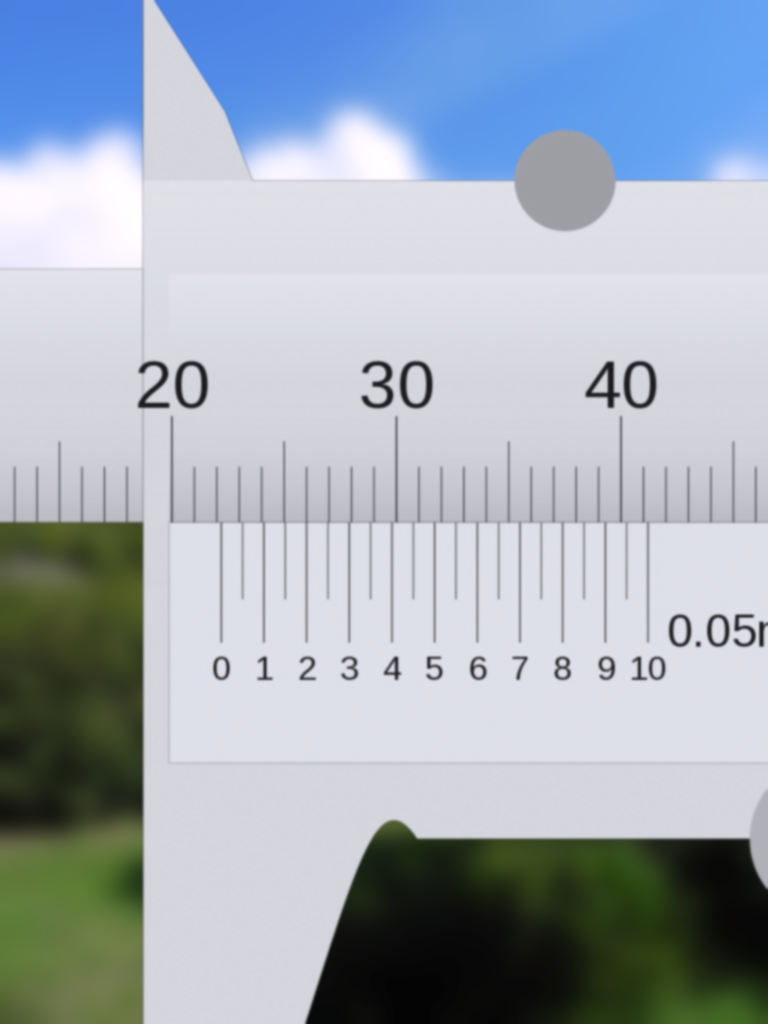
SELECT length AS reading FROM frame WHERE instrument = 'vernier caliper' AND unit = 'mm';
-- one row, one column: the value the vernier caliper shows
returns 22.2 mm
